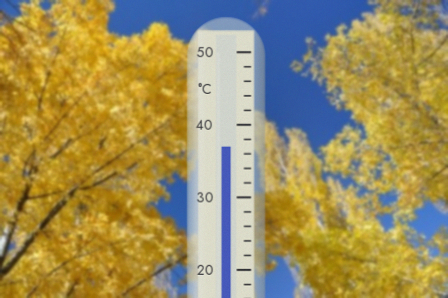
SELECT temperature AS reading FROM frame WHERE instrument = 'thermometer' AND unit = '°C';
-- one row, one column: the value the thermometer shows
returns 37 °C
